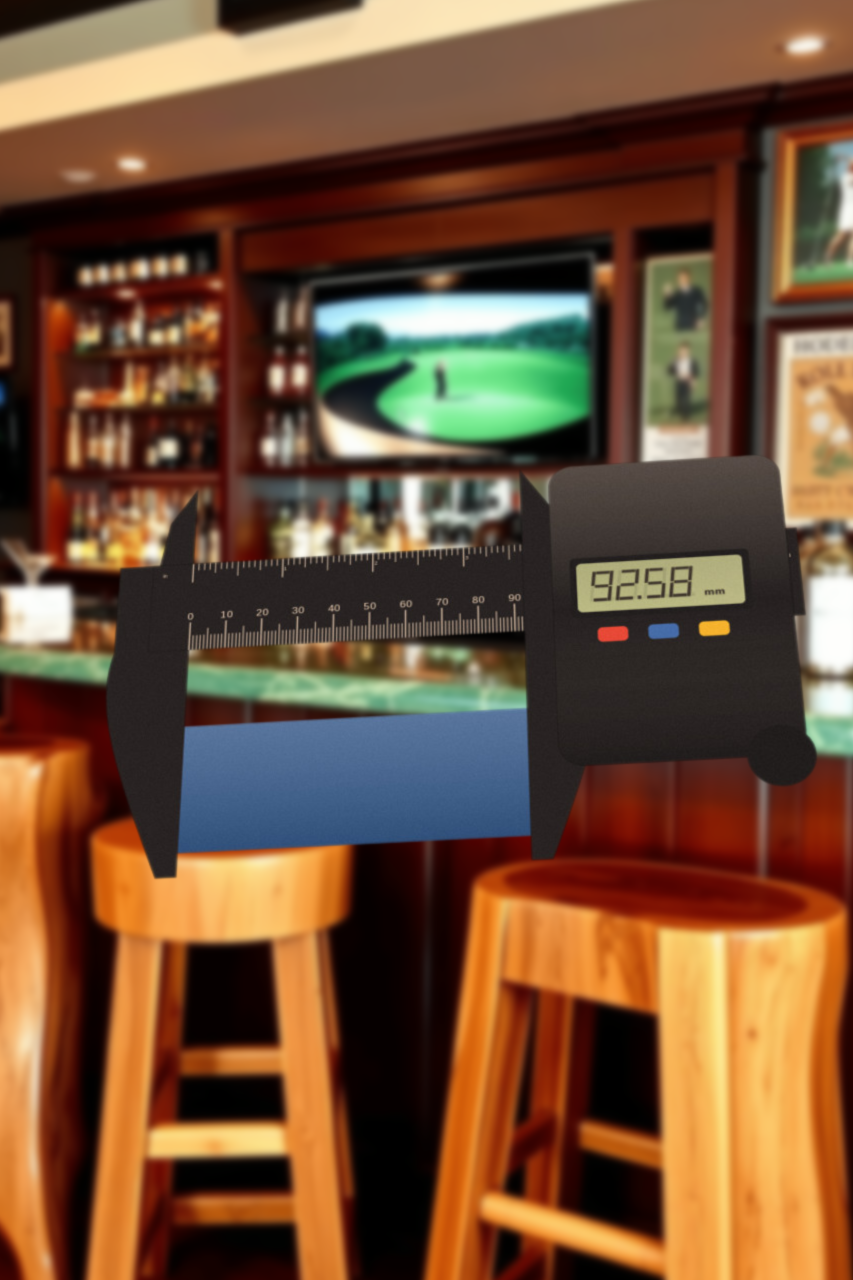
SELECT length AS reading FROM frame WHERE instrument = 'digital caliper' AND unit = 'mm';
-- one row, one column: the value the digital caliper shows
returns 92.58 mm
